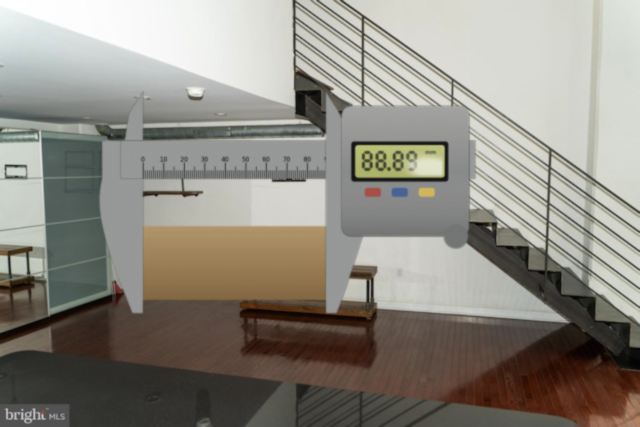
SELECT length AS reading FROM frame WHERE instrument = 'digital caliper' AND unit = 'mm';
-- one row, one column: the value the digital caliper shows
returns 88.89 mm
